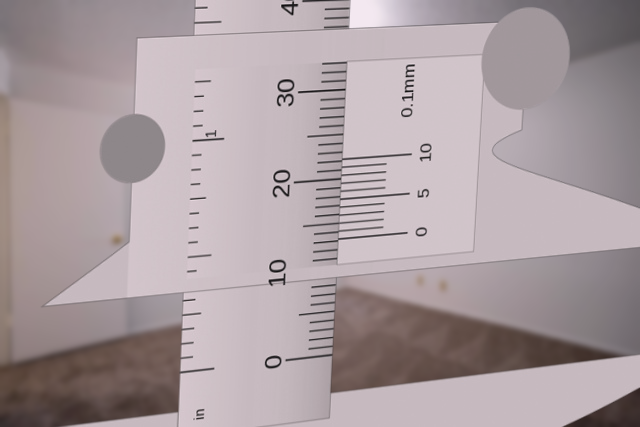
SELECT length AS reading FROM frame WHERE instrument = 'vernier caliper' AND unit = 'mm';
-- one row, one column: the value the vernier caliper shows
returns 13.2 mm
